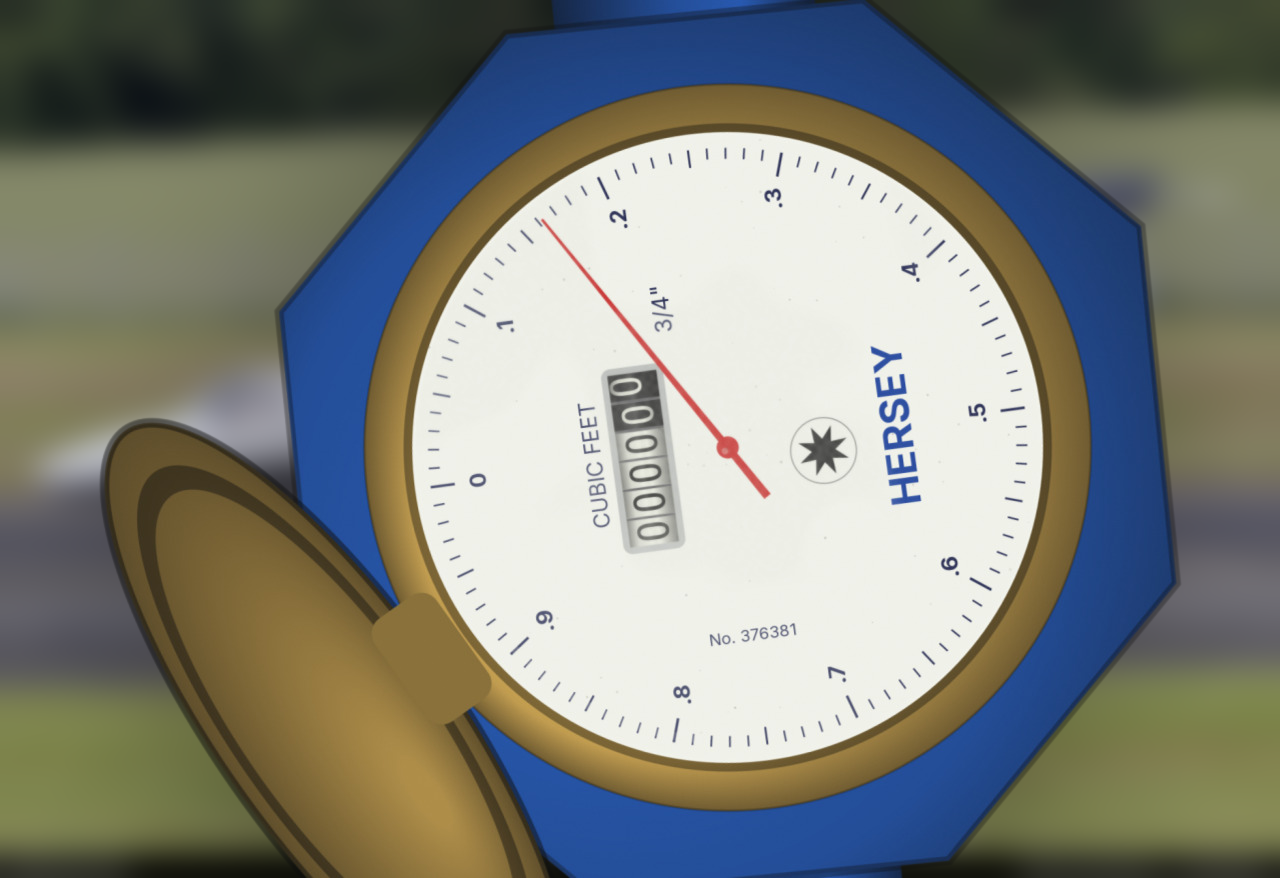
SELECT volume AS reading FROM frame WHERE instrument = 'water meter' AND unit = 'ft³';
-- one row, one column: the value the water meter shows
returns 0.16 ft³
